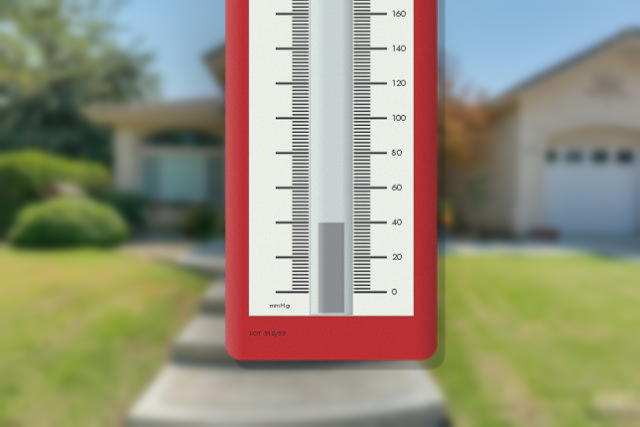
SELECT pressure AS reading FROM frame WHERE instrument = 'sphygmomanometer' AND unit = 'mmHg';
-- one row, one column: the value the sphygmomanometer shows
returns 40 mmHg
